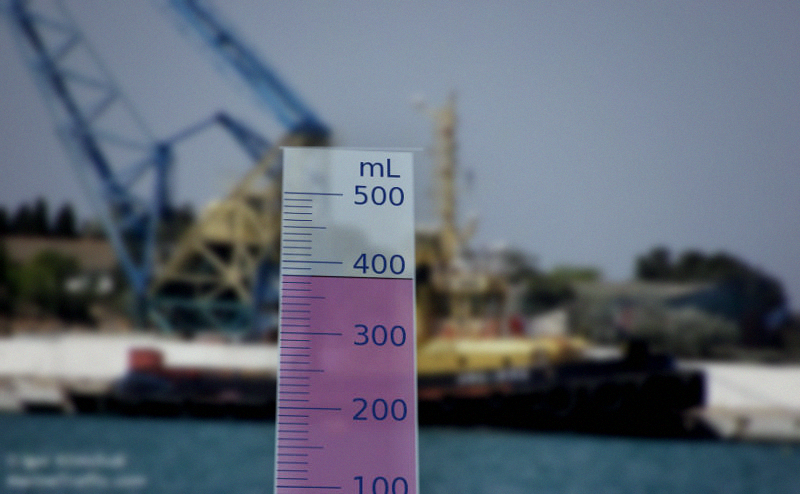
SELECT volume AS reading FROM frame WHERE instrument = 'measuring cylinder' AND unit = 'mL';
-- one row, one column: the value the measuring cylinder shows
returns 380 mL
